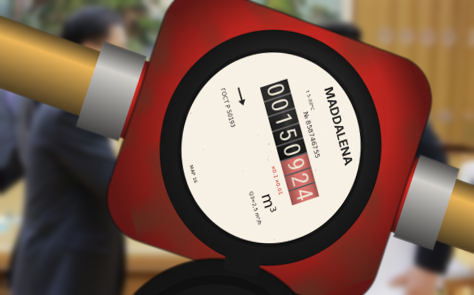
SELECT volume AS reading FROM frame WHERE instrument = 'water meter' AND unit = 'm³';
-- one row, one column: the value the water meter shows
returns 150.924 m³
